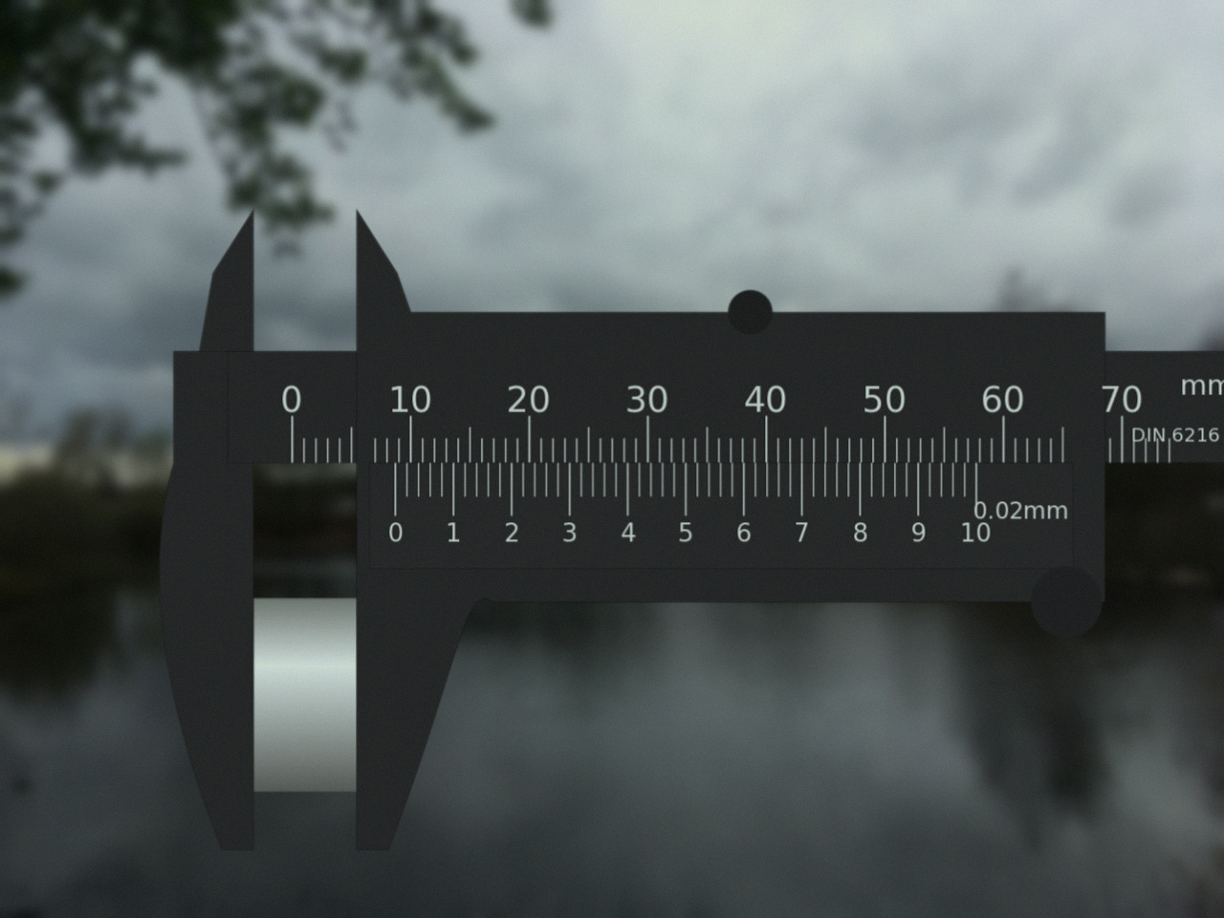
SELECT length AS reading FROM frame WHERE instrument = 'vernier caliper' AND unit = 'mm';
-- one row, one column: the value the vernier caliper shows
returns 8.7 mm
